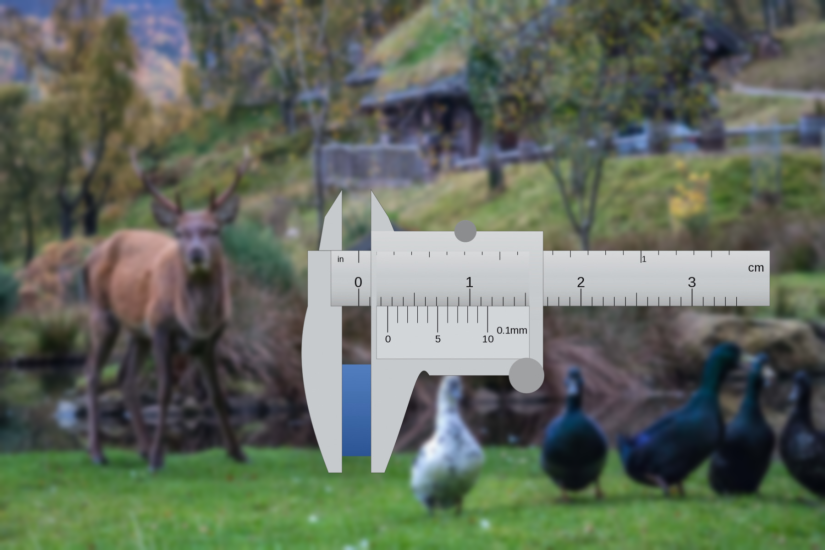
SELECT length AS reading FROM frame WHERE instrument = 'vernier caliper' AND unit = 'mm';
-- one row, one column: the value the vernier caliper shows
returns 2.6 mm
